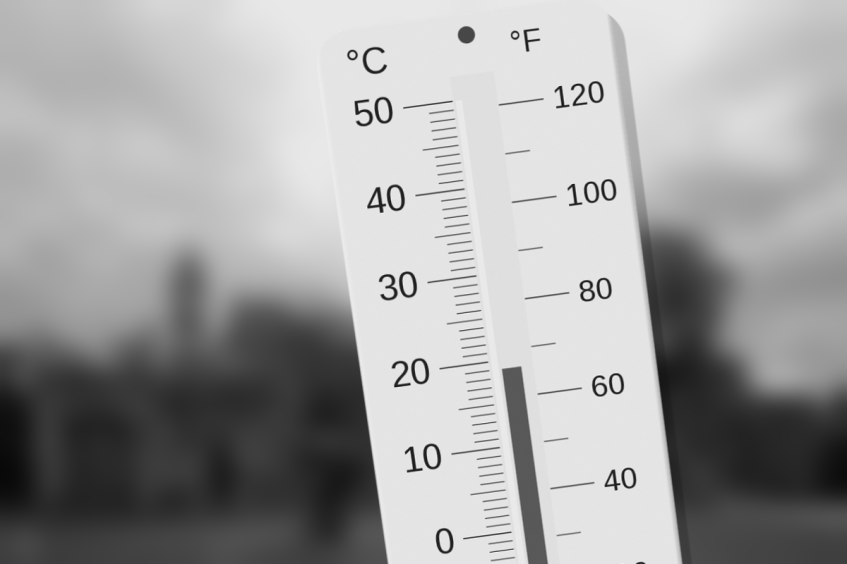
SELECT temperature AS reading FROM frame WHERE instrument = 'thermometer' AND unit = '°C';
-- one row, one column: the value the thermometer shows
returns 19 °C
